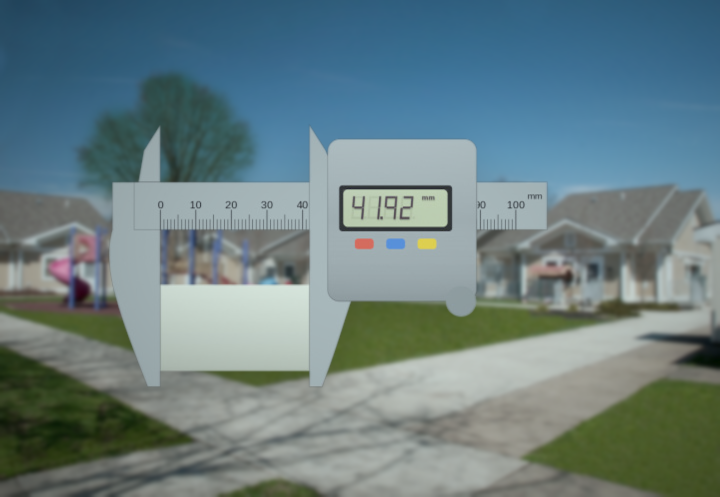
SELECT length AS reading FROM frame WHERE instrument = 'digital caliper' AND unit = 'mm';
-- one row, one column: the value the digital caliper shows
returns 41.92 mm
